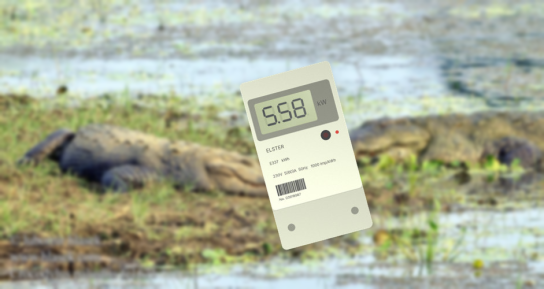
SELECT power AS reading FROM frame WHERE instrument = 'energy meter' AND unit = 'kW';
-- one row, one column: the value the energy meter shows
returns 5.58 kW
